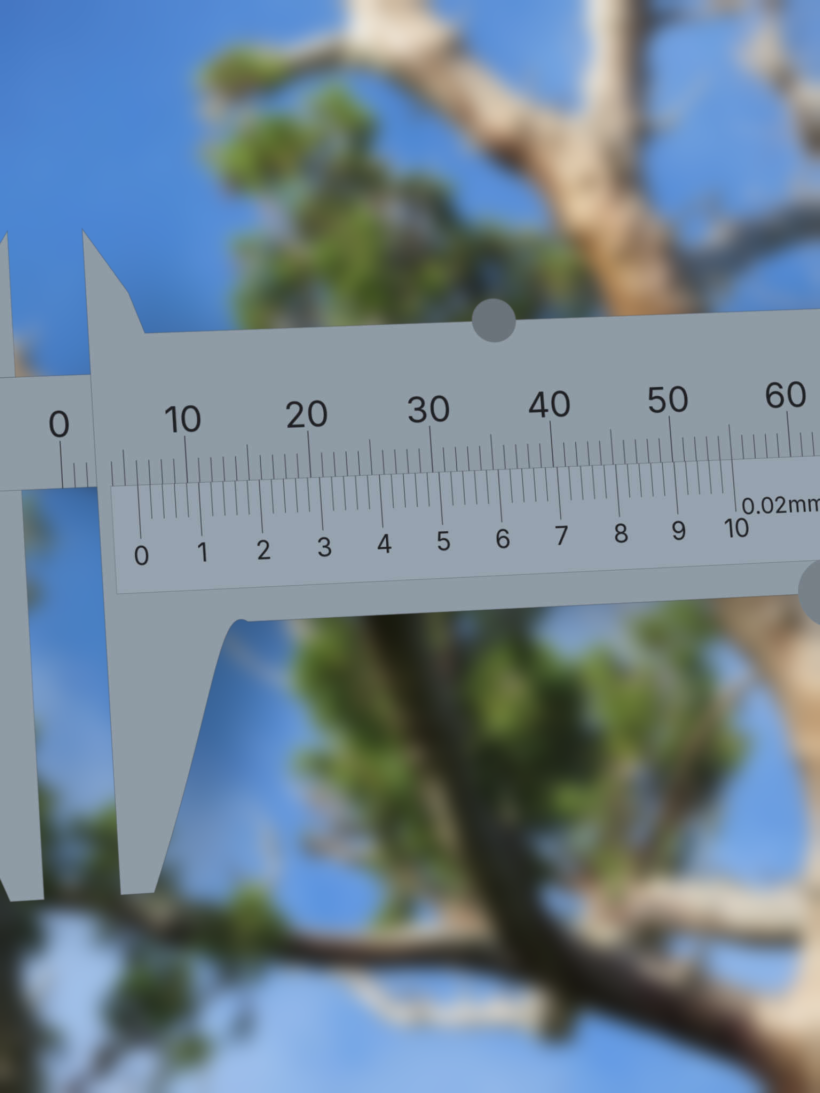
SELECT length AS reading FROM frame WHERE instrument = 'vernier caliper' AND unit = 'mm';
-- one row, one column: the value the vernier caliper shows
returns 6.0 mm
